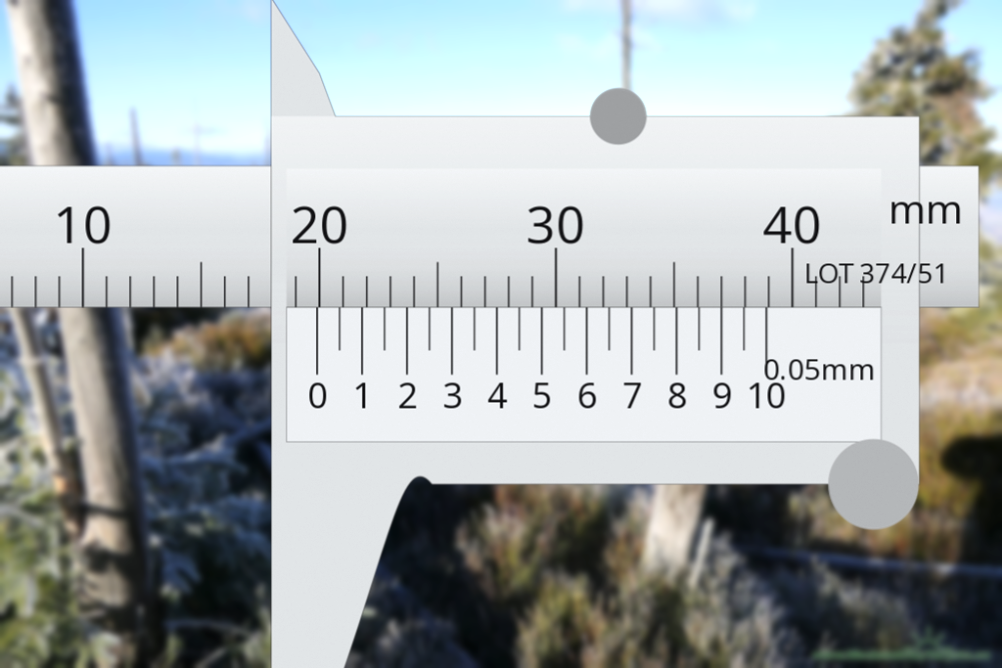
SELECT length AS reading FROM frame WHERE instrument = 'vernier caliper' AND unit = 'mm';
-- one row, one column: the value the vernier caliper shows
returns 19.90 mm
